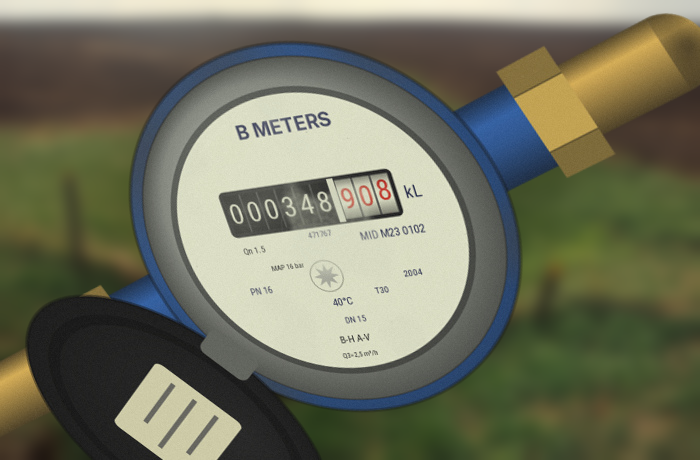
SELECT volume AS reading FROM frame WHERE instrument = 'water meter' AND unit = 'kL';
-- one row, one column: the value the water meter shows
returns 348.908 kL
